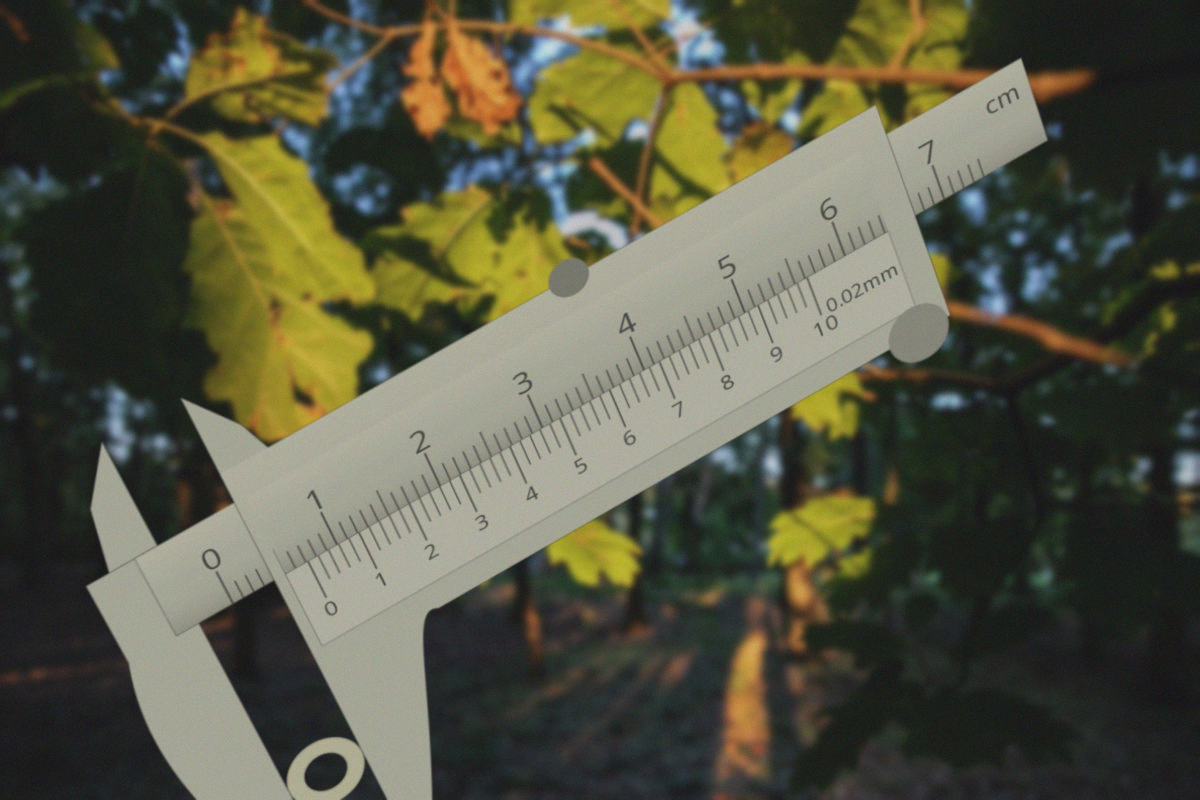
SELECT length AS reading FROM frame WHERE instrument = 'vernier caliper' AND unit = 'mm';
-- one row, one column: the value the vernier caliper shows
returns 7.2 mm
